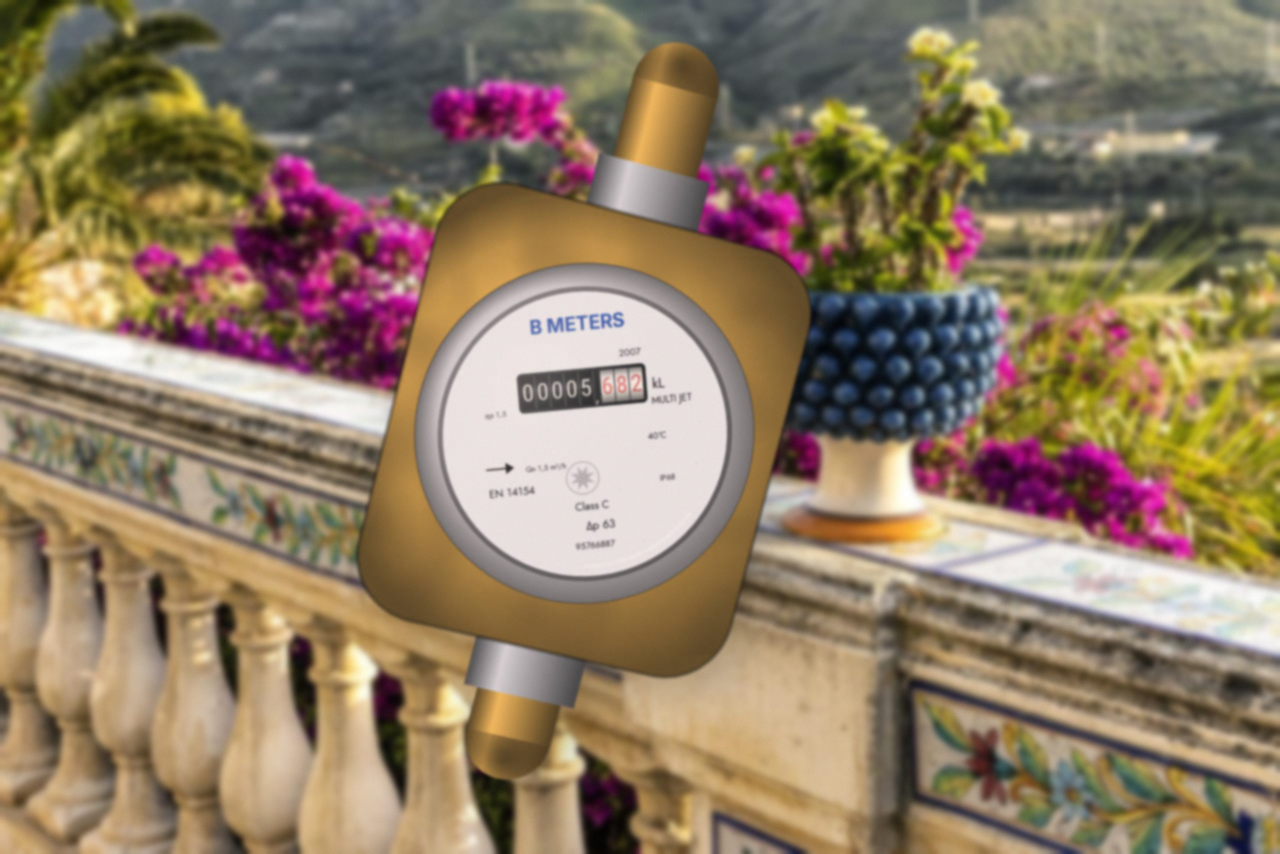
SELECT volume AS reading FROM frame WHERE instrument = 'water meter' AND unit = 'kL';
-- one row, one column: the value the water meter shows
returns 5.682 kL
